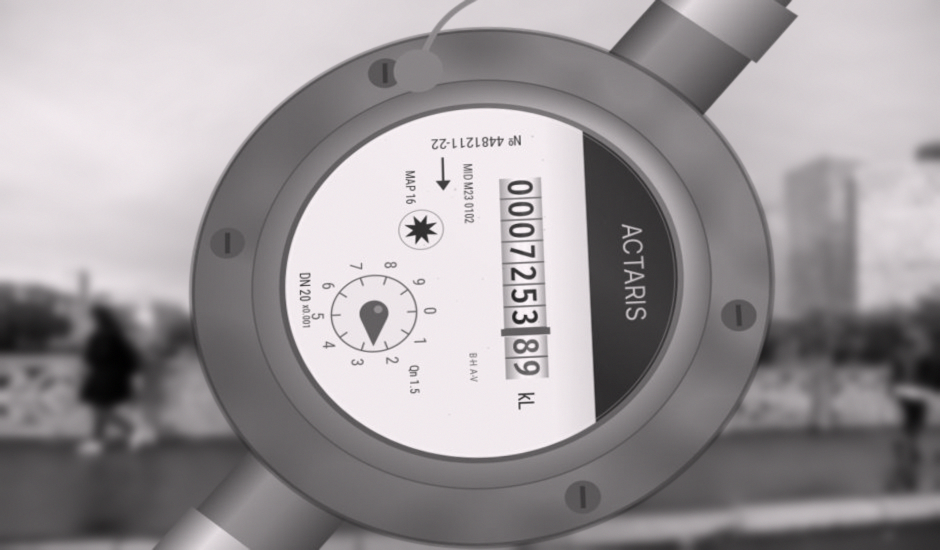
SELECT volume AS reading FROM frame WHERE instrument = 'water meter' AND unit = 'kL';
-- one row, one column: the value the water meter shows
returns 7253.892 kL
